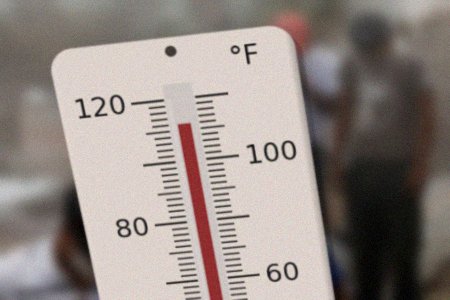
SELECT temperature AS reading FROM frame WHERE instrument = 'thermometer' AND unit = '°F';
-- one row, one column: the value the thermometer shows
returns 112 °F
